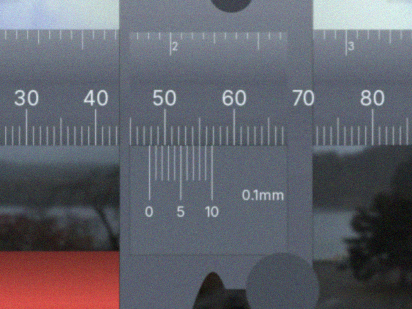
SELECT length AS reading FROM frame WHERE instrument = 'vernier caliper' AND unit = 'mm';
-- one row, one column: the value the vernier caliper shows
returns 47.8 mm
